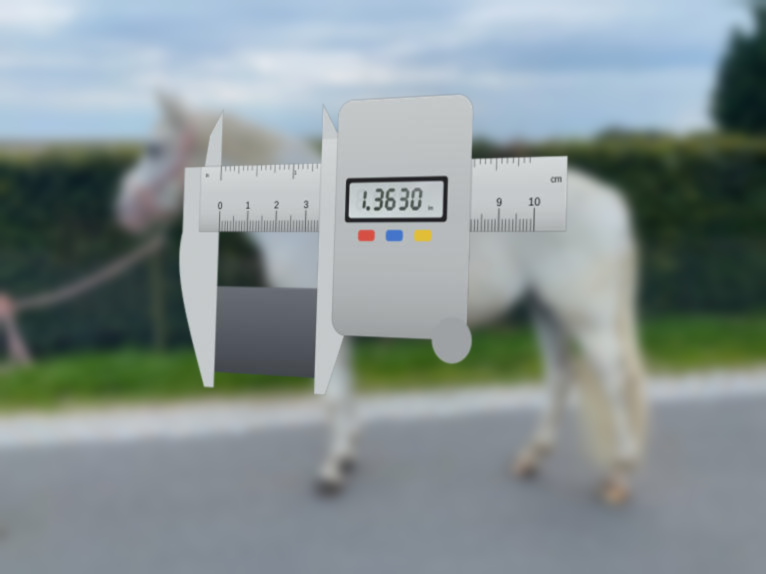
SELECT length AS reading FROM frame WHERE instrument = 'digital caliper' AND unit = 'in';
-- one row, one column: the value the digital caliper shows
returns 1.3630 in
